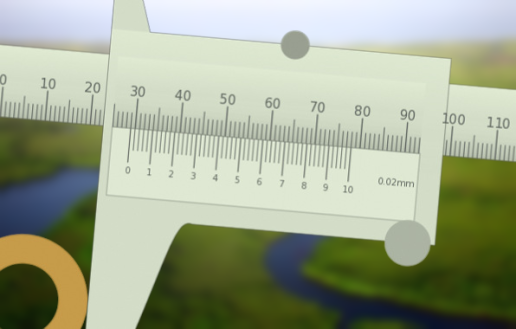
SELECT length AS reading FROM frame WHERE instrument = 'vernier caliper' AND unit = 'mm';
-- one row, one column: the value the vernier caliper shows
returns 29.0 mm
